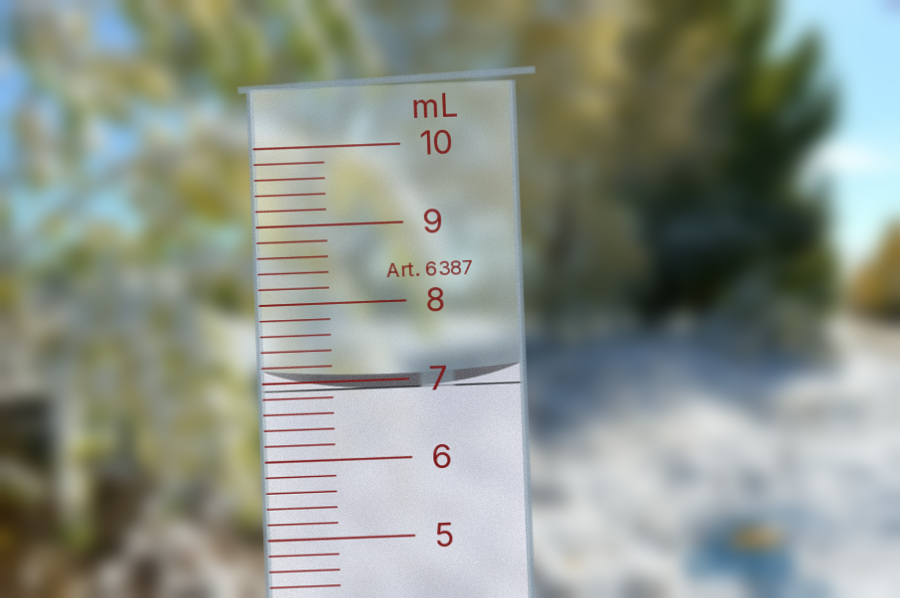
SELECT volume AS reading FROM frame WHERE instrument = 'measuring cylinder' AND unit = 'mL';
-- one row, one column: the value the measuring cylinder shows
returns 6.9 mL
